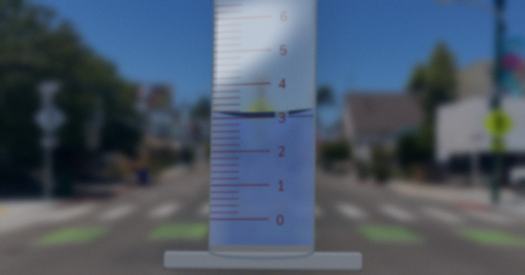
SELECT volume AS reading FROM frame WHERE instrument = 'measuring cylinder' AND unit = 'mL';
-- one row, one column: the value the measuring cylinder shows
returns 3 mL
